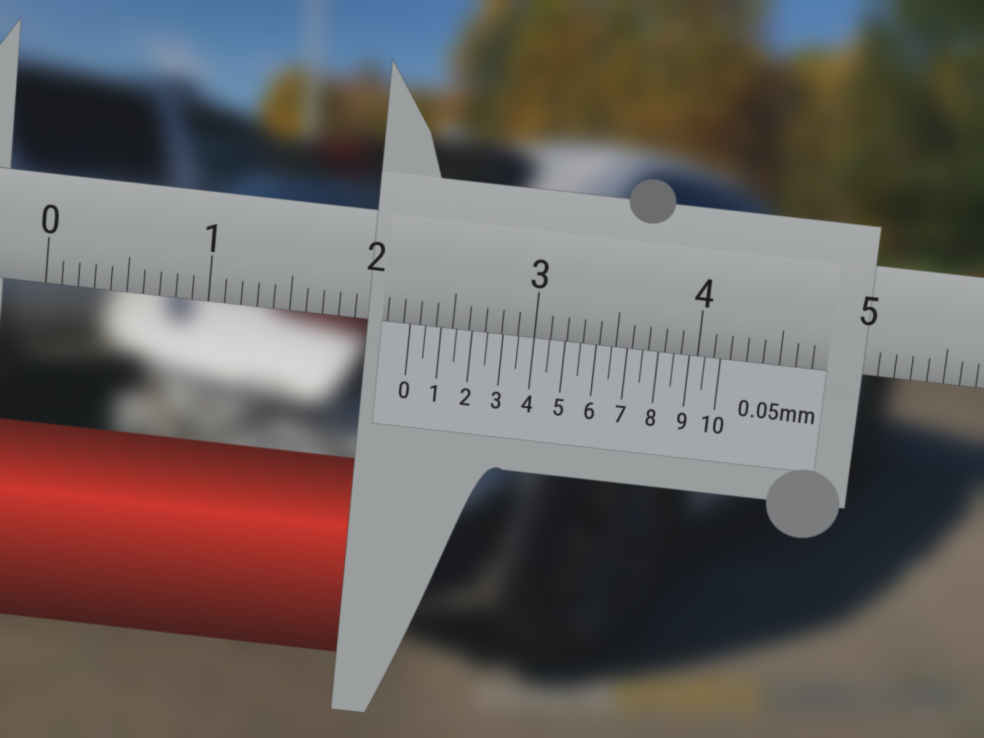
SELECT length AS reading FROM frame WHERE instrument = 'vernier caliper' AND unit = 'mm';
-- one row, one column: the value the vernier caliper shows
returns 22.4 mm
